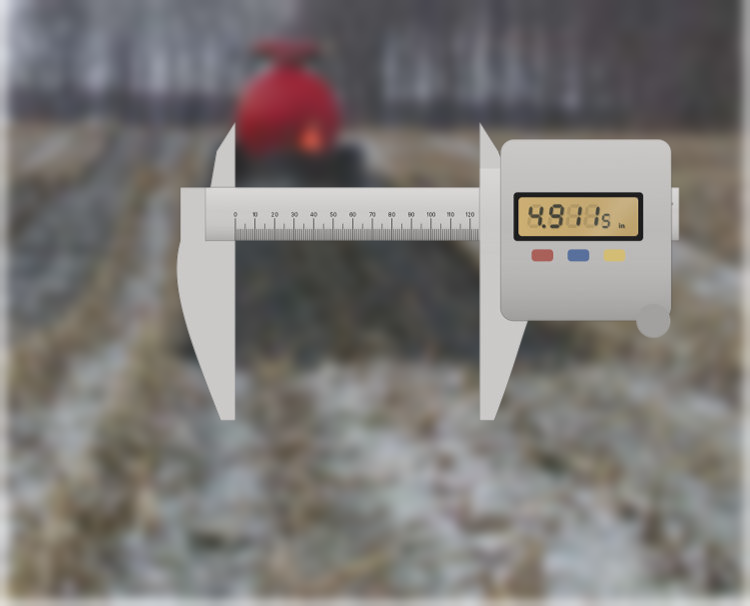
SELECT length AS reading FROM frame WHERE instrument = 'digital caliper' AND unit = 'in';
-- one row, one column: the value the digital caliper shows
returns 4.9115 in
